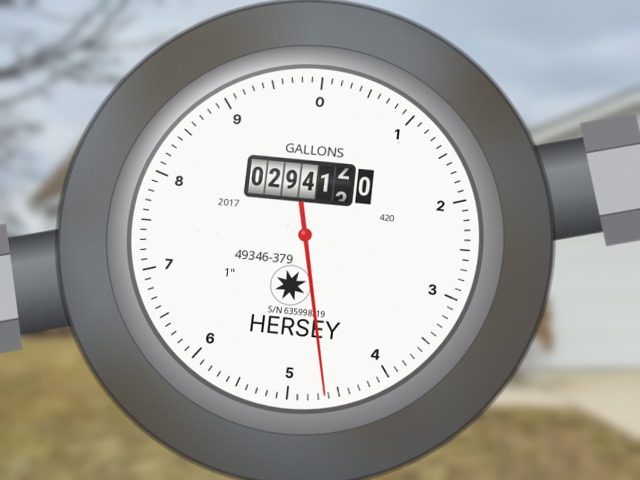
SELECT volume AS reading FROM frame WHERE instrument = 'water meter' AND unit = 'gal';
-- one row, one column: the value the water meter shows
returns 294124.6 gal
